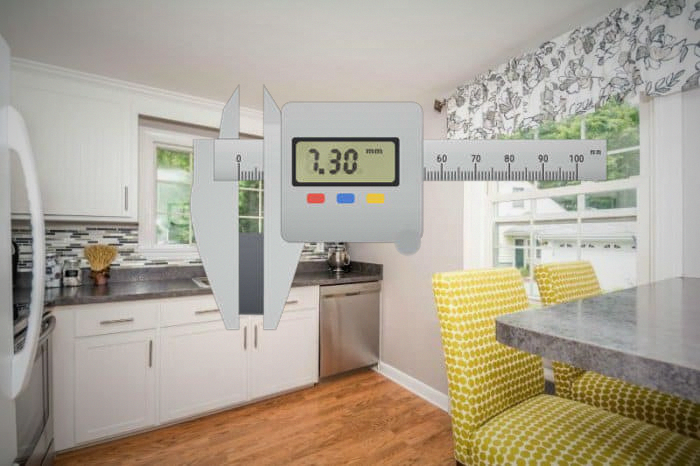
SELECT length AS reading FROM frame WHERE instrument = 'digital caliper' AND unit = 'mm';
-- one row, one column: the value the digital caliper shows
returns 7.30 mm
